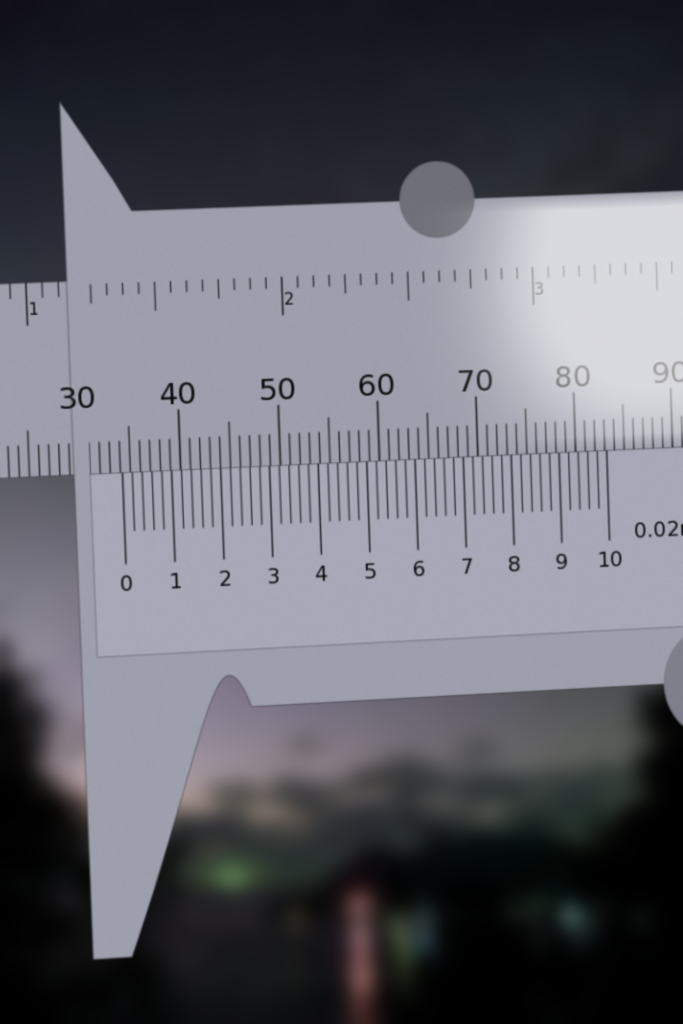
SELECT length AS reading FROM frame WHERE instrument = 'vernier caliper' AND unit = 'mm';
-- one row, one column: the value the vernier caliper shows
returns 34.2 mm
